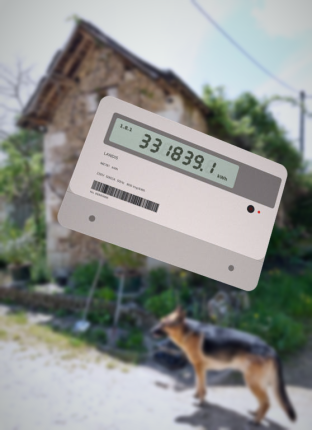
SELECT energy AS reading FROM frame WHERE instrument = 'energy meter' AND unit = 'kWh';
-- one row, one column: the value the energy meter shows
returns 331839.1 kWh
